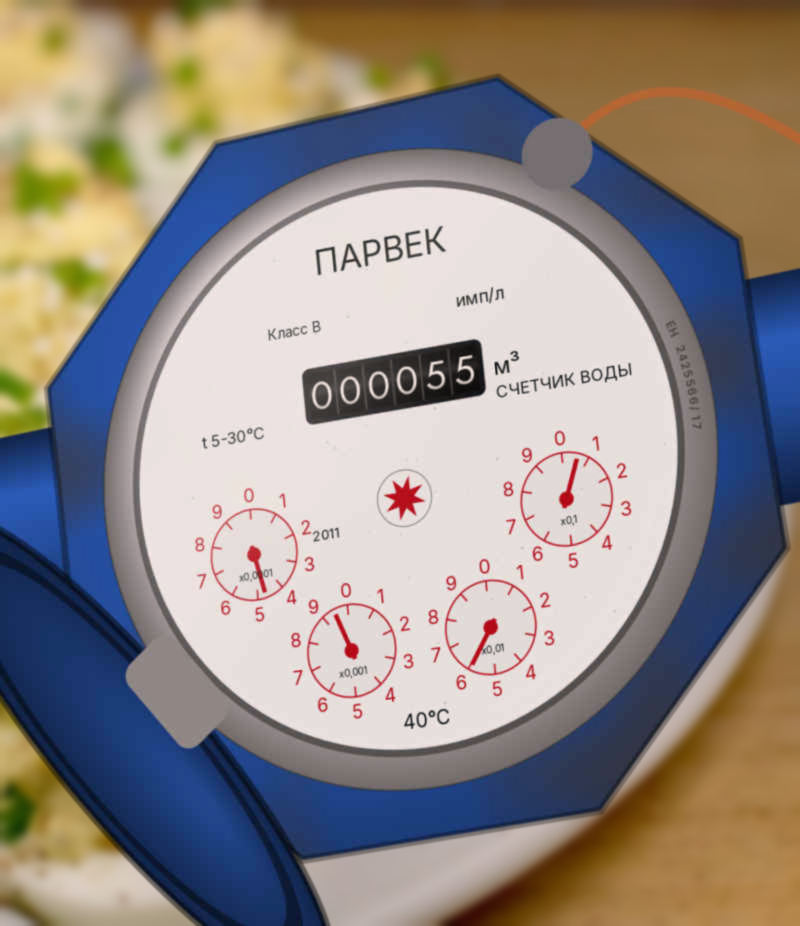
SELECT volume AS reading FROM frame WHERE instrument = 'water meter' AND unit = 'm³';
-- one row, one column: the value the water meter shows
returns 55.0594 m³
